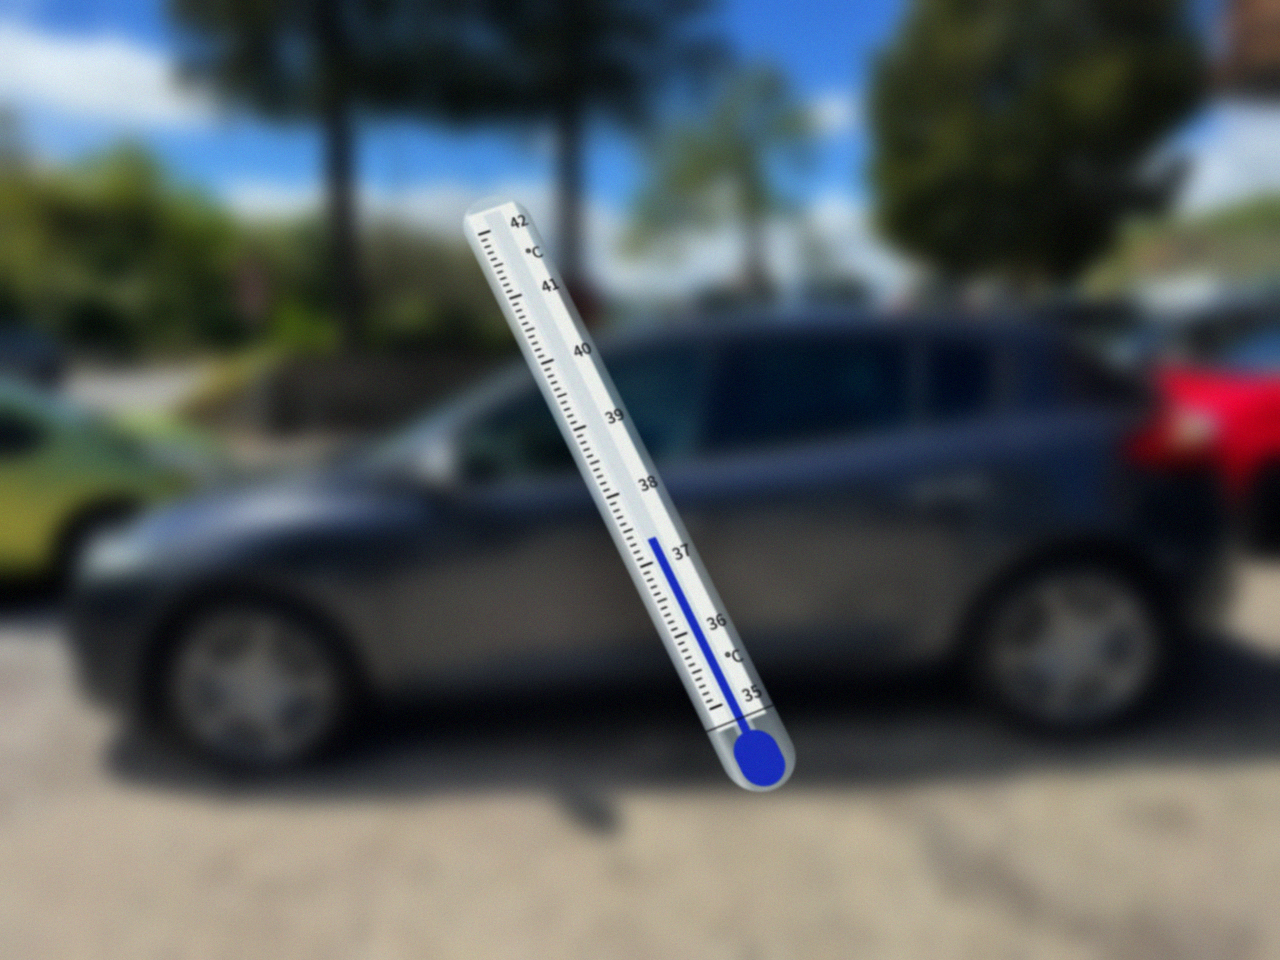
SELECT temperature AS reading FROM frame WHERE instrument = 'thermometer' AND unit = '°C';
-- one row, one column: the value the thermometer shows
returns 37.3 °C
